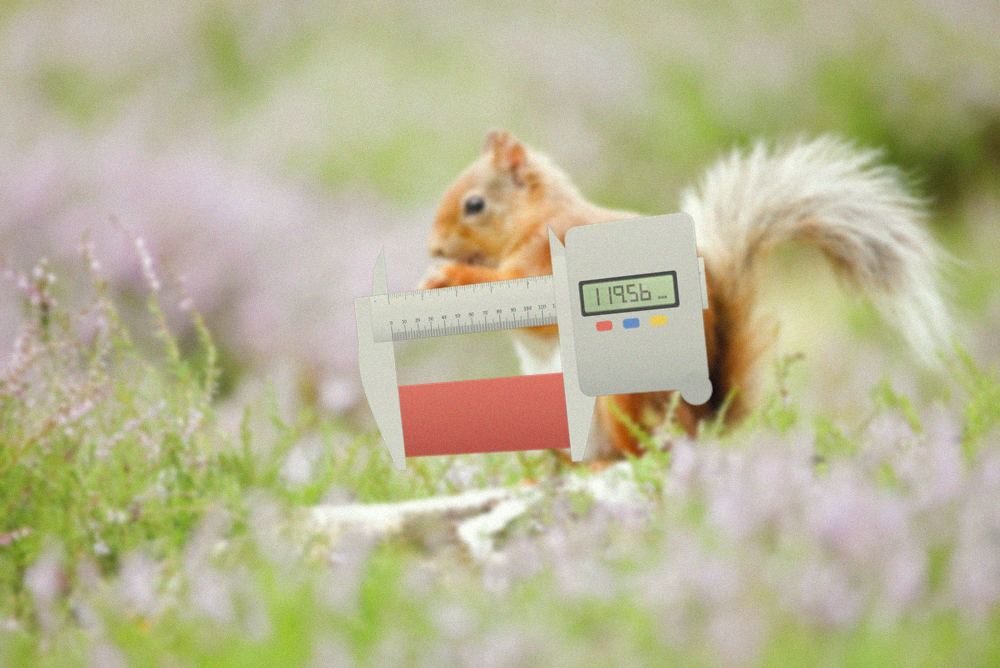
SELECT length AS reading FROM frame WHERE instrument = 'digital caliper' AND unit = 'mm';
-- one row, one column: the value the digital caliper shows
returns 119.56 mm
